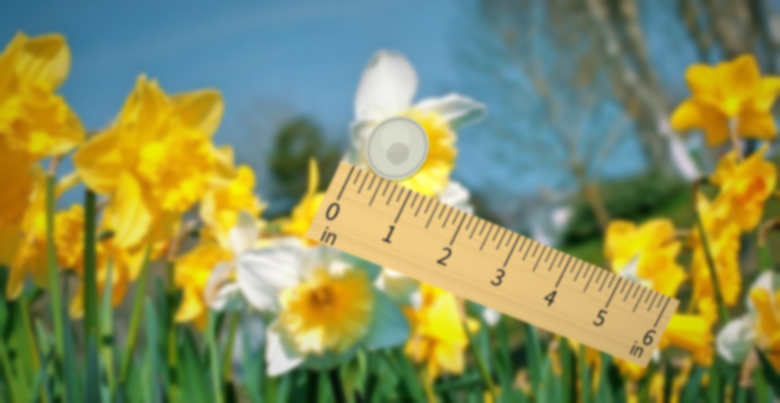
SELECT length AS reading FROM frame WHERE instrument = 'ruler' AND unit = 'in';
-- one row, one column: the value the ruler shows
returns 1 in
